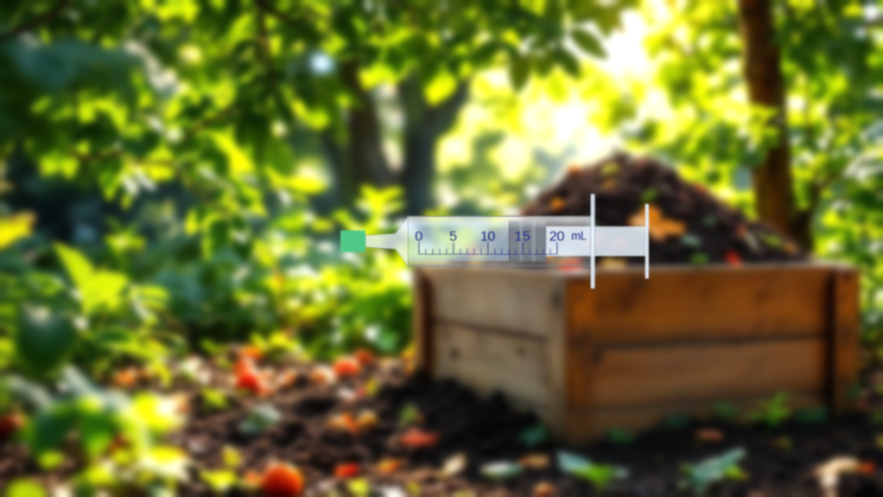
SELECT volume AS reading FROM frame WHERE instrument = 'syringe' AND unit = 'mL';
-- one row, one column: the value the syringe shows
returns 13 mL
